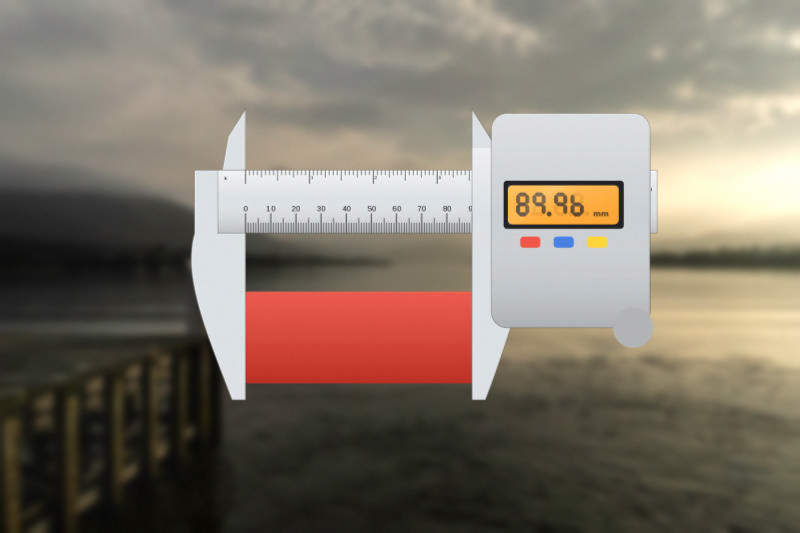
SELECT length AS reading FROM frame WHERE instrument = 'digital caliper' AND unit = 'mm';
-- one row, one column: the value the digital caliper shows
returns 89.96 mm
